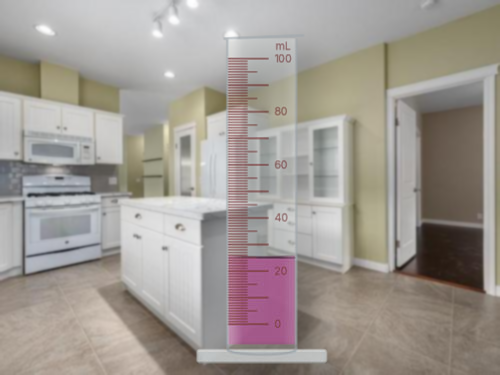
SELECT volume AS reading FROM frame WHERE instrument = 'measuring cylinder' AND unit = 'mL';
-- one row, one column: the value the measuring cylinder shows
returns 25 mL
